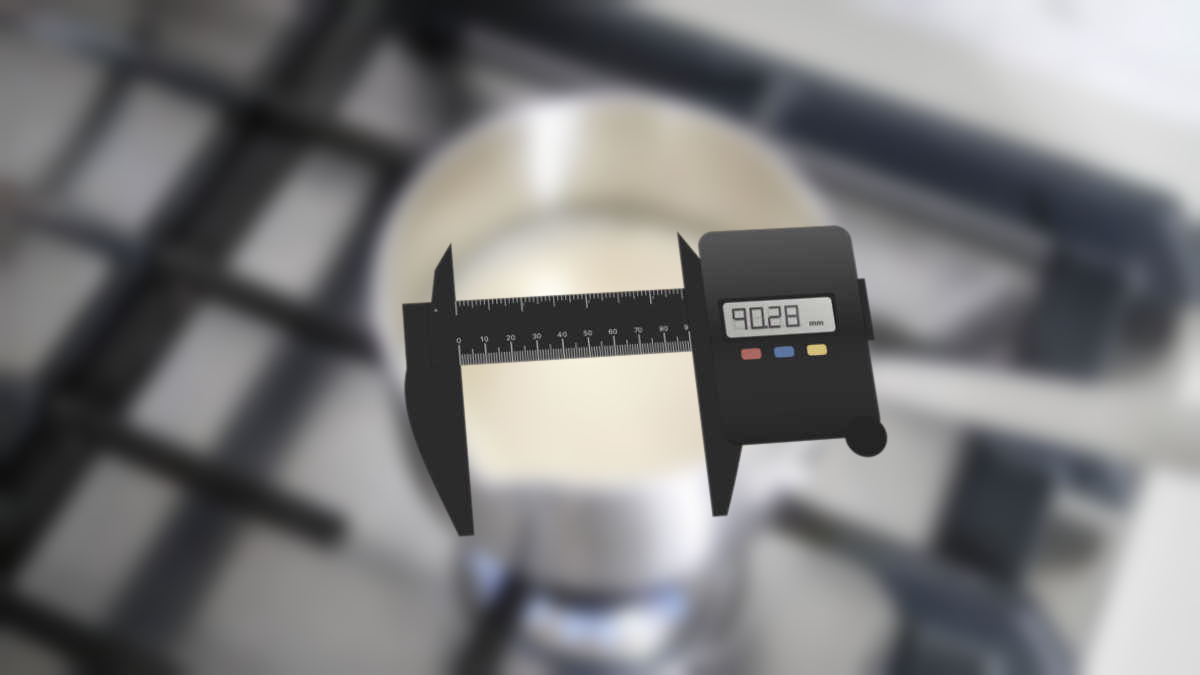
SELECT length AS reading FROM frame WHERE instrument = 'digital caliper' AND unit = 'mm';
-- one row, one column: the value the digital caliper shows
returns 90.28 mm
